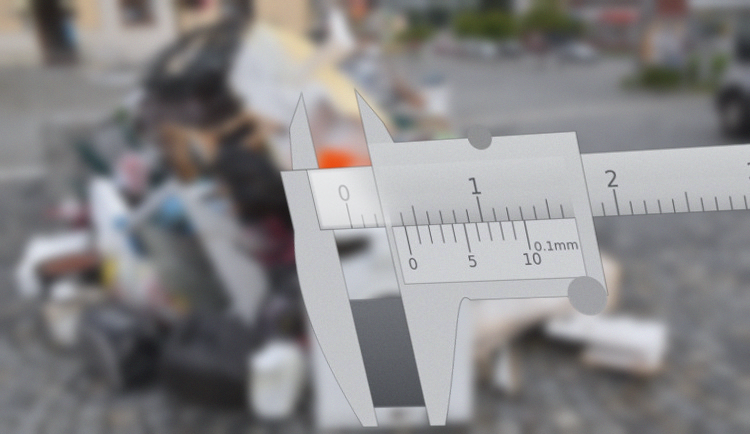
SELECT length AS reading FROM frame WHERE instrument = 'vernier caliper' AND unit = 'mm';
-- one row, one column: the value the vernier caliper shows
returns 4.1 mm
